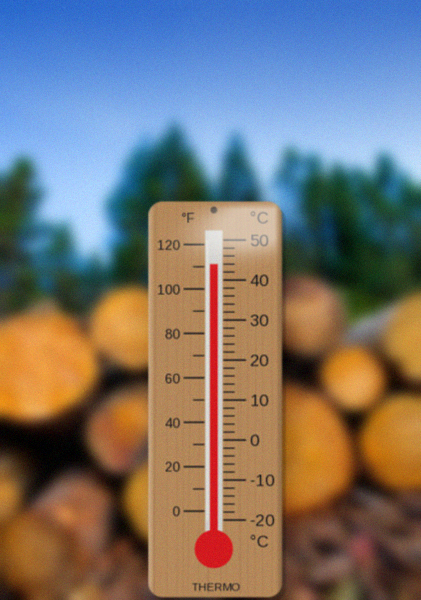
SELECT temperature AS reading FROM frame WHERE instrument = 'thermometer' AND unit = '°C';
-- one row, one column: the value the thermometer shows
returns 44 °C
